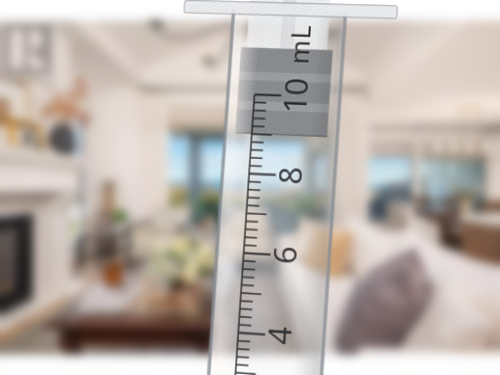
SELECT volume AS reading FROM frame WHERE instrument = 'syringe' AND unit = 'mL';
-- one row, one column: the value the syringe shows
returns 9 mL
